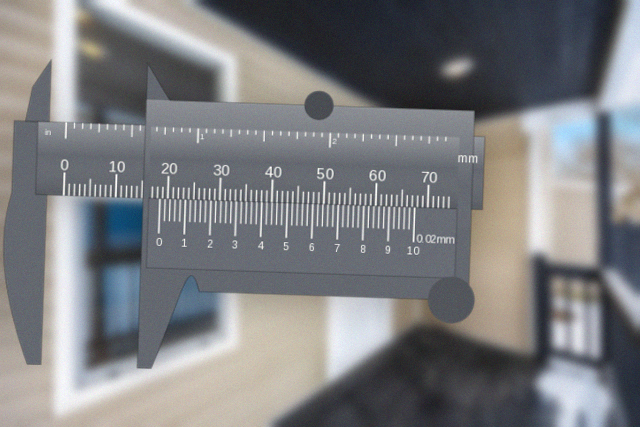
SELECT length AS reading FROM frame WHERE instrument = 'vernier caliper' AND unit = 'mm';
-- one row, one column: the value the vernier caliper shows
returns 18.5 mm
